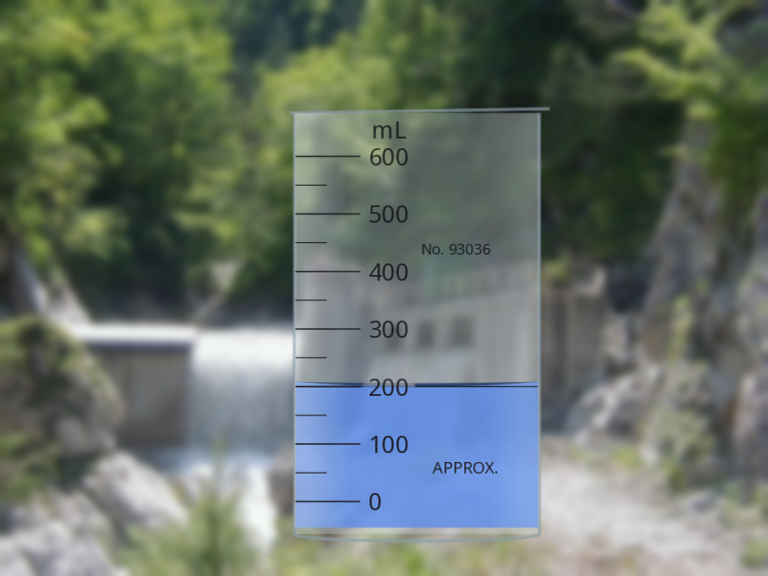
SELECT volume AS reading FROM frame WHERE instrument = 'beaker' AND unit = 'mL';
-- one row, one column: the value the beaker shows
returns 200 mL
